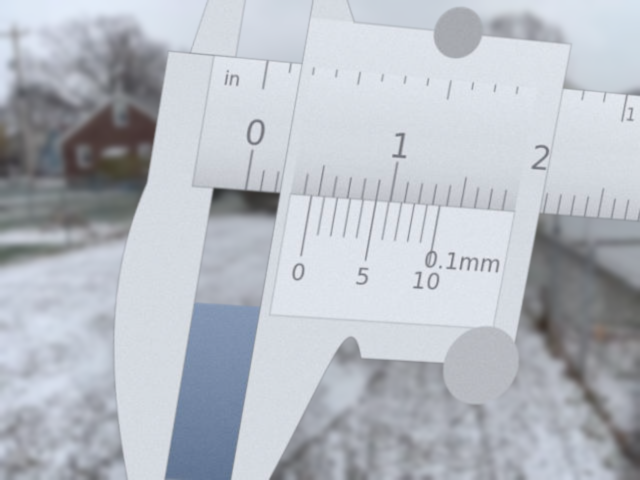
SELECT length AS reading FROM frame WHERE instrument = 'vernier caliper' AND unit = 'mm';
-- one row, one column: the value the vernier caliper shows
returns 4.5 mm
